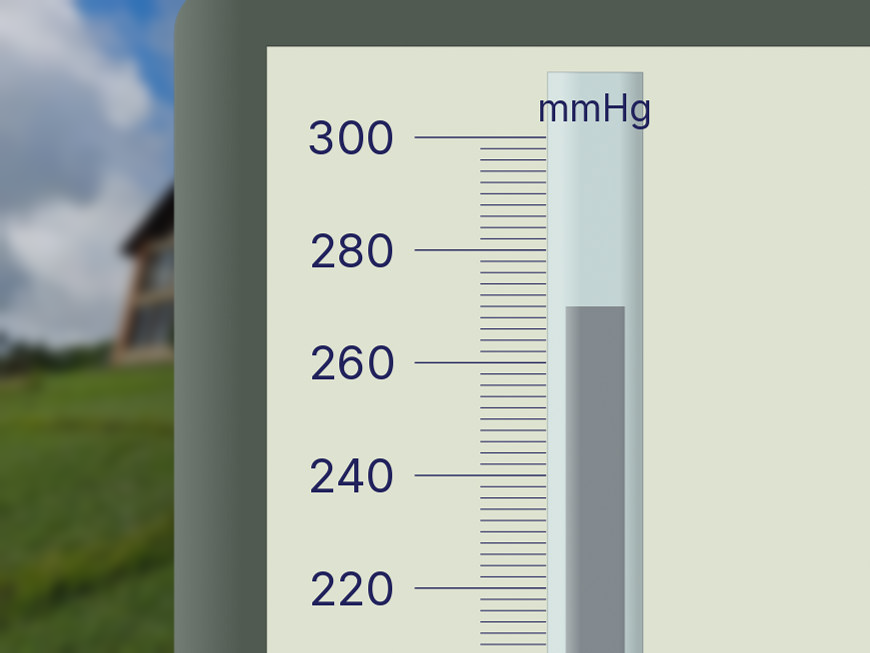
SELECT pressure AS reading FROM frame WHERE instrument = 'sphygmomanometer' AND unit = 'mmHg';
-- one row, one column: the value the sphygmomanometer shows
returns 270 mmHg
